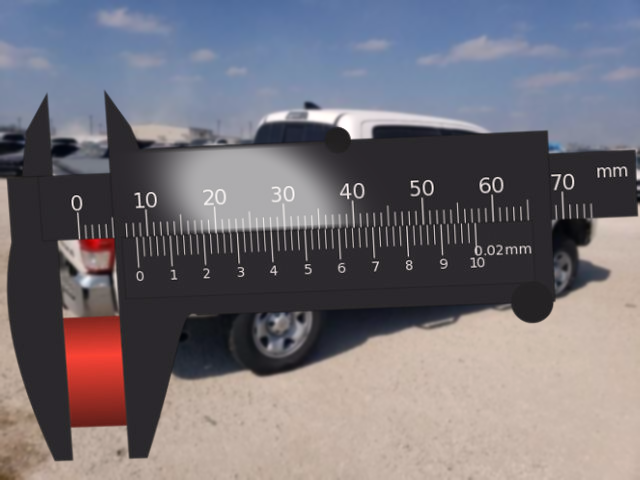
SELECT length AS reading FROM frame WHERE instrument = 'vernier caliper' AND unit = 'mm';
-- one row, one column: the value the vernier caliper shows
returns 8.4 mm
